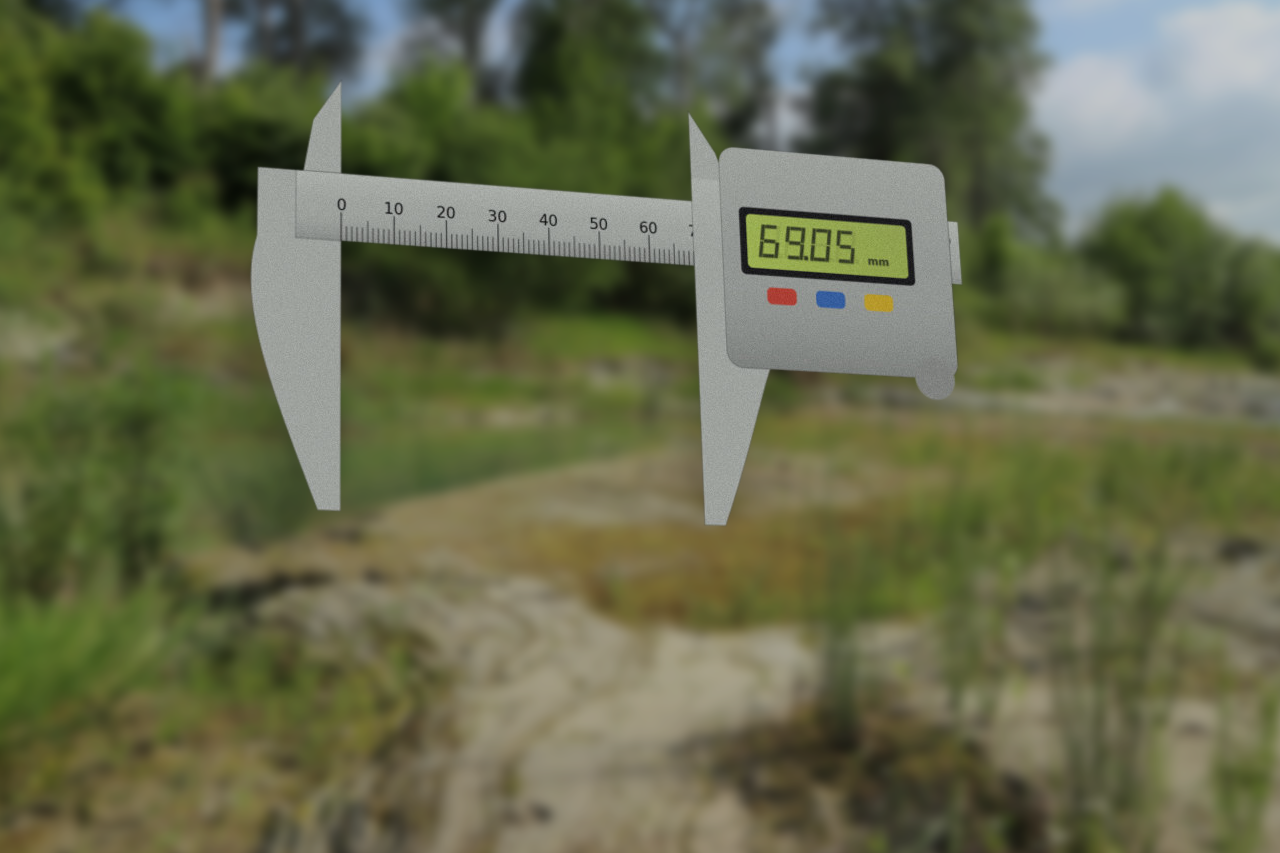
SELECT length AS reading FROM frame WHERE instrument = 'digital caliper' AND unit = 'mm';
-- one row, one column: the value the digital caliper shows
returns 69.05 mm
